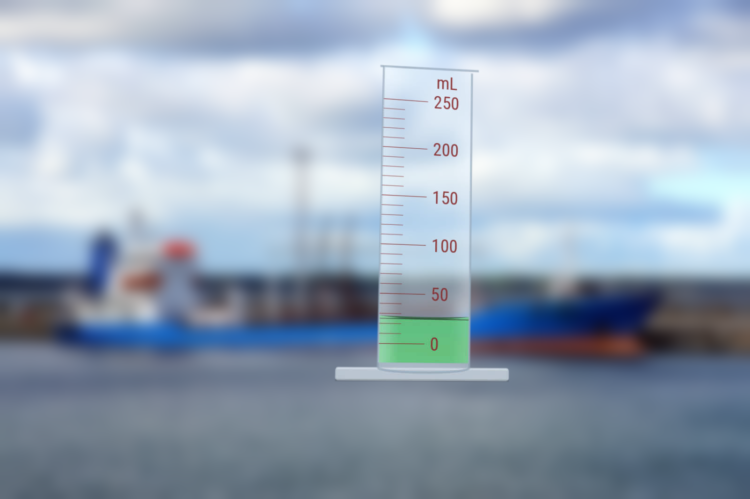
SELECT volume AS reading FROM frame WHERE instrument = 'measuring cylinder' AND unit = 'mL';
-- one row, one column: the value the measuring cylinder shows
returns 25 mL
